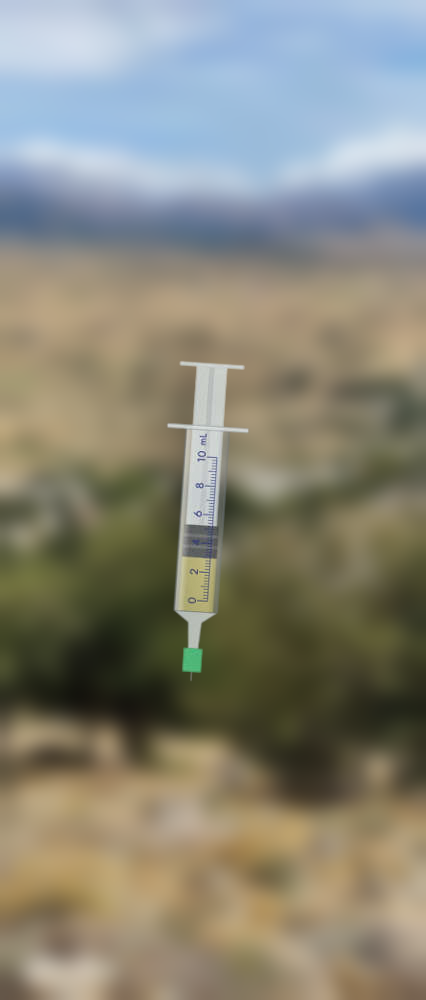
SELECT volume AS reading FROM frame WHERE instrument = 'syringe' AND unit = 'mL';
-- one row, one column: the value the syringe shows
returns 3 mL
